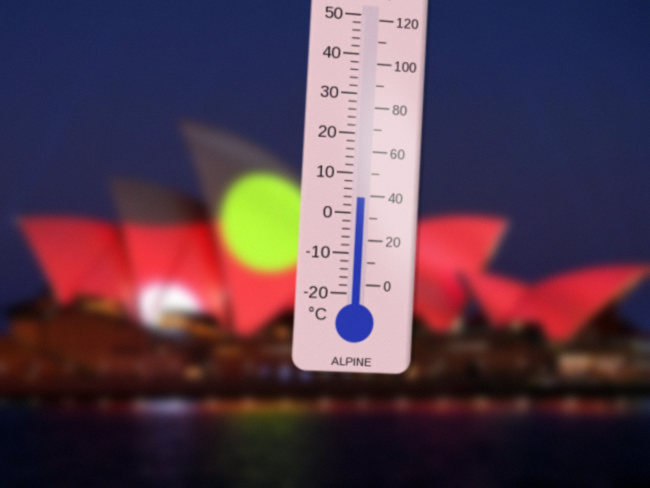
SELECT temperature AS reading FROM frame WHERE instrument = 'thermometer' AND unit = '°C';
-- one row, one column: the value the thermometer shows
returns 4 °C
